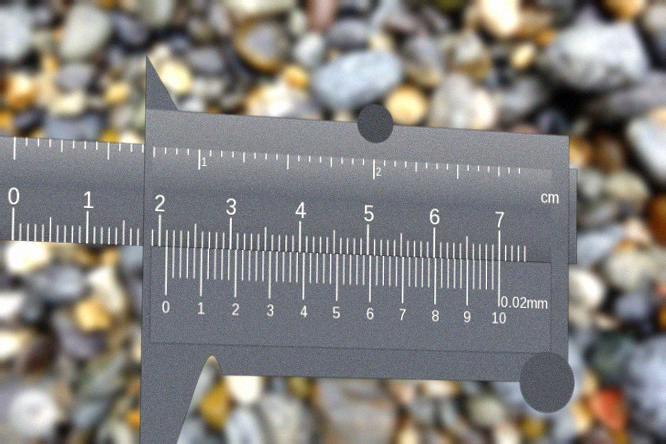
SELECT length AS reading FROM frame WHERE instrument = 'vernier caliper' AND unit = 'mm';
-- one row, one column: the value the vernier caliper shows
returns 21.0 mm
